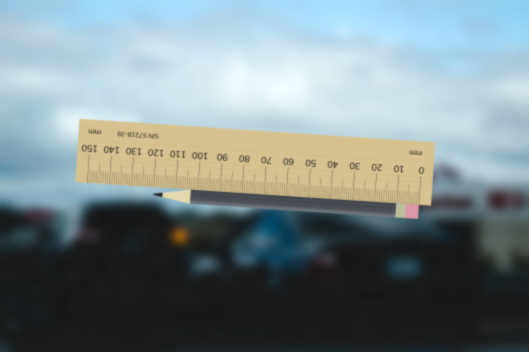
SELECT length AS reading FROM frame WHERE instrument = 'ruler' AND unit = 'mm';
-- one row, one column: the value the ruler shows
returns 120 mm
